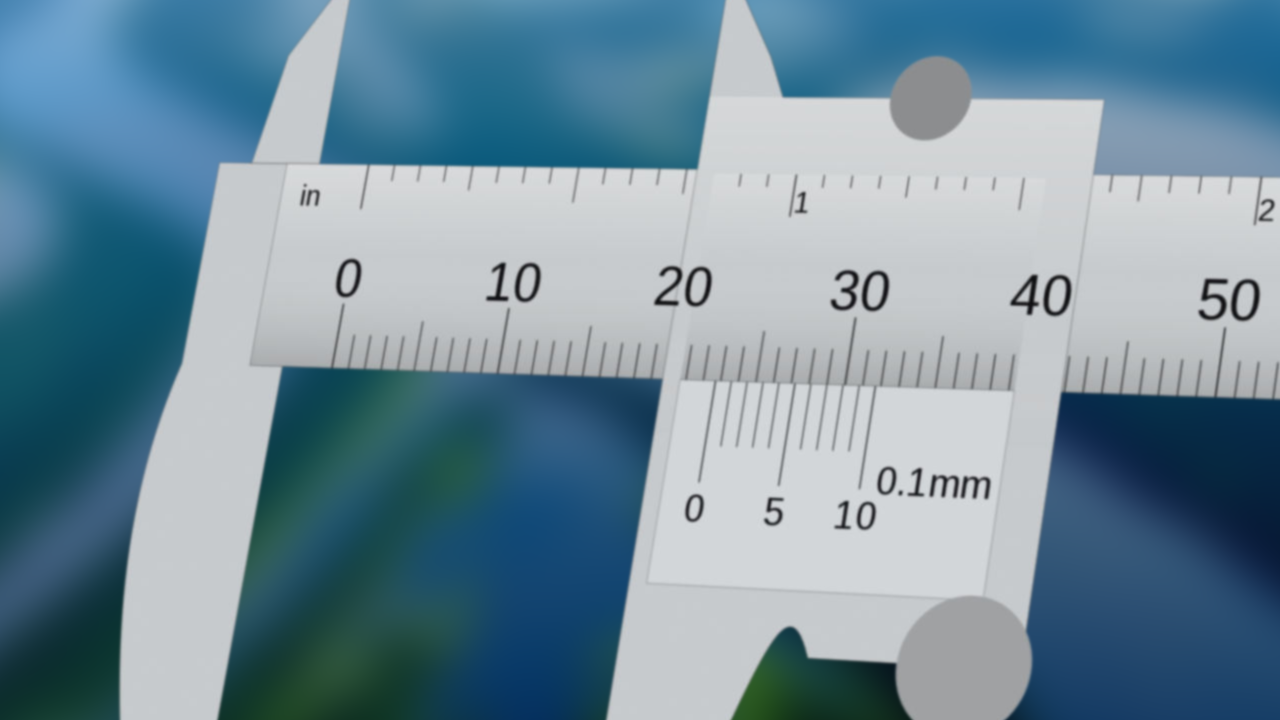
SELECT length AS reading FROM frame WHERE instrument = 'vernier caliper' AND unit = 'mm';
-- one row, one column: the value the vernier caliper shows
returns 22.7 mm
